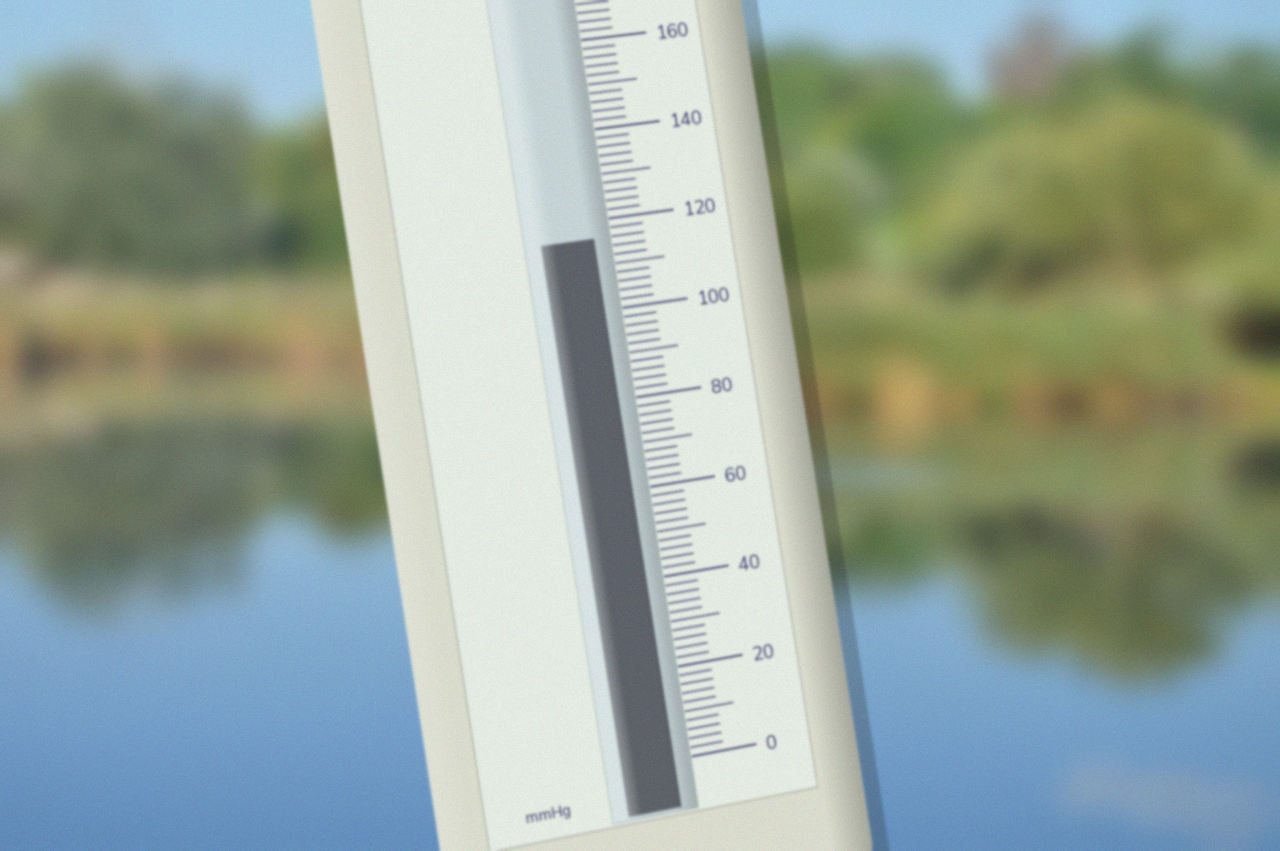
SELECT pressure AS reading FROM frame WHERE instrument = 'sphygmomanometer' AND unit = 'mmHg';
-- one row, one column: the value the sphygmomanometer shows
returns 116 mmHg
